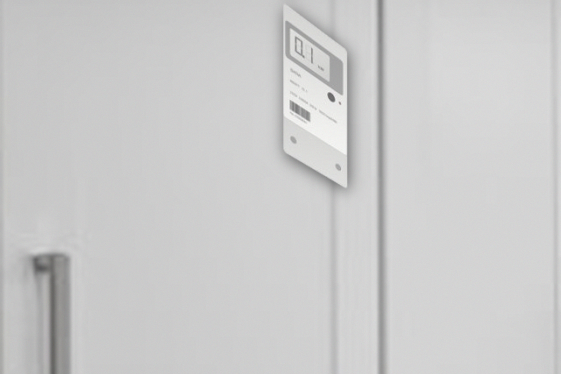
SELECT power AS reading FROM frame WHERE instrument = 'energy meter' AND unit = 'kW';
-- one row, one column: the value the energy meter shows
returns 0.1 kW
